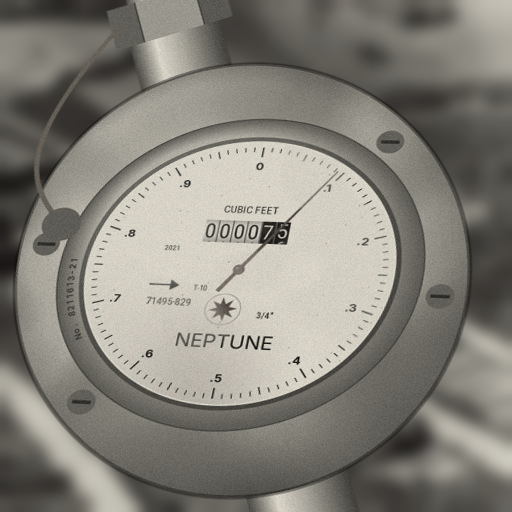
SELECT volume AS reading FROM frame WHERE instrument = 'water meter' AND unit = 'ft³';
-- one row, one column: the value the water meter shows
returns 75.09 ft³
